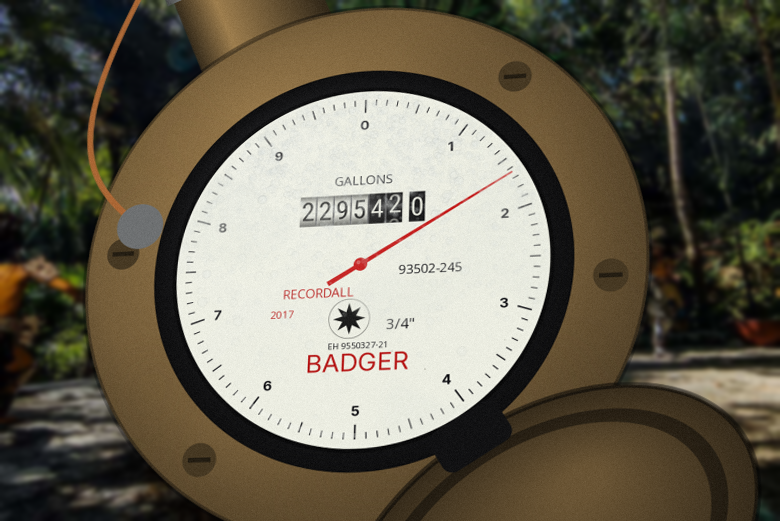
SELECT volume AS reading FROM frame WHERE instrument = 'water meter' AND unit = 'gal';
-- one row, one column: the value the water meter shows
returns 2295421.6 gal
